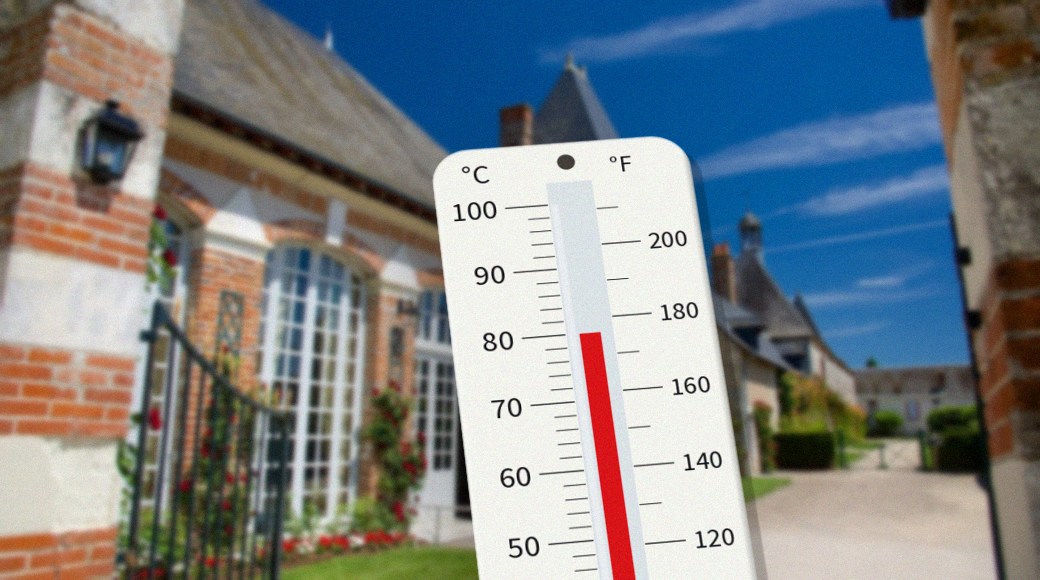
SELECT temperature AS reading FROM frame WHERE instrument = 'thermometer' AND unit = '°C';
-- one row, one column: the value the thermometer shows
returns 80 °C
